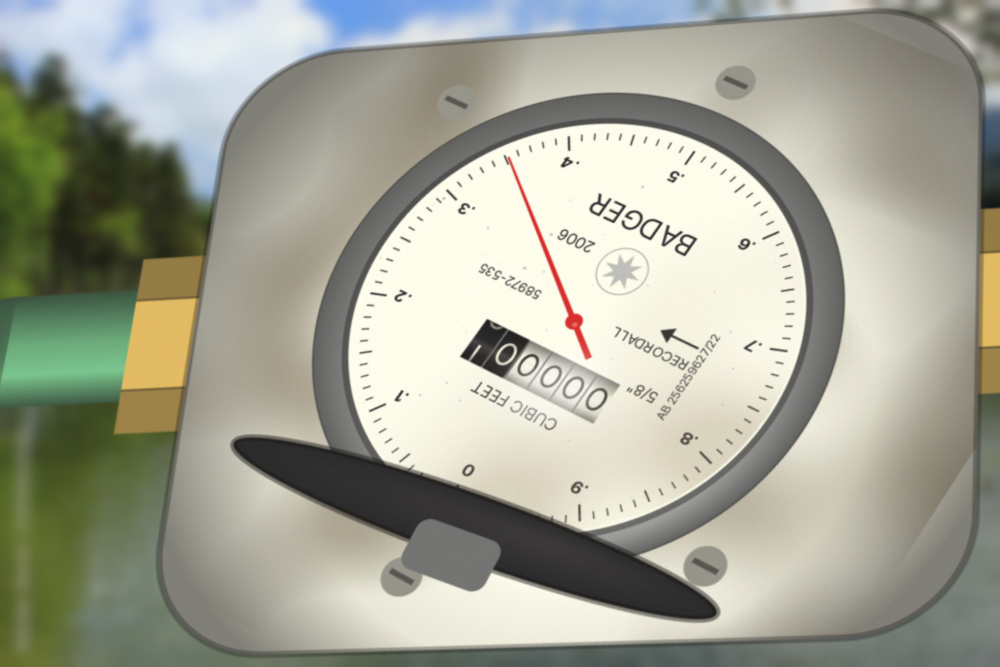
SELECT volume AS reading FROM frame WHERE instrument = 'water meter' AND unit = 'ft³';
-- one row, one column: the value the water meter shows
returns 1.35 ft³
